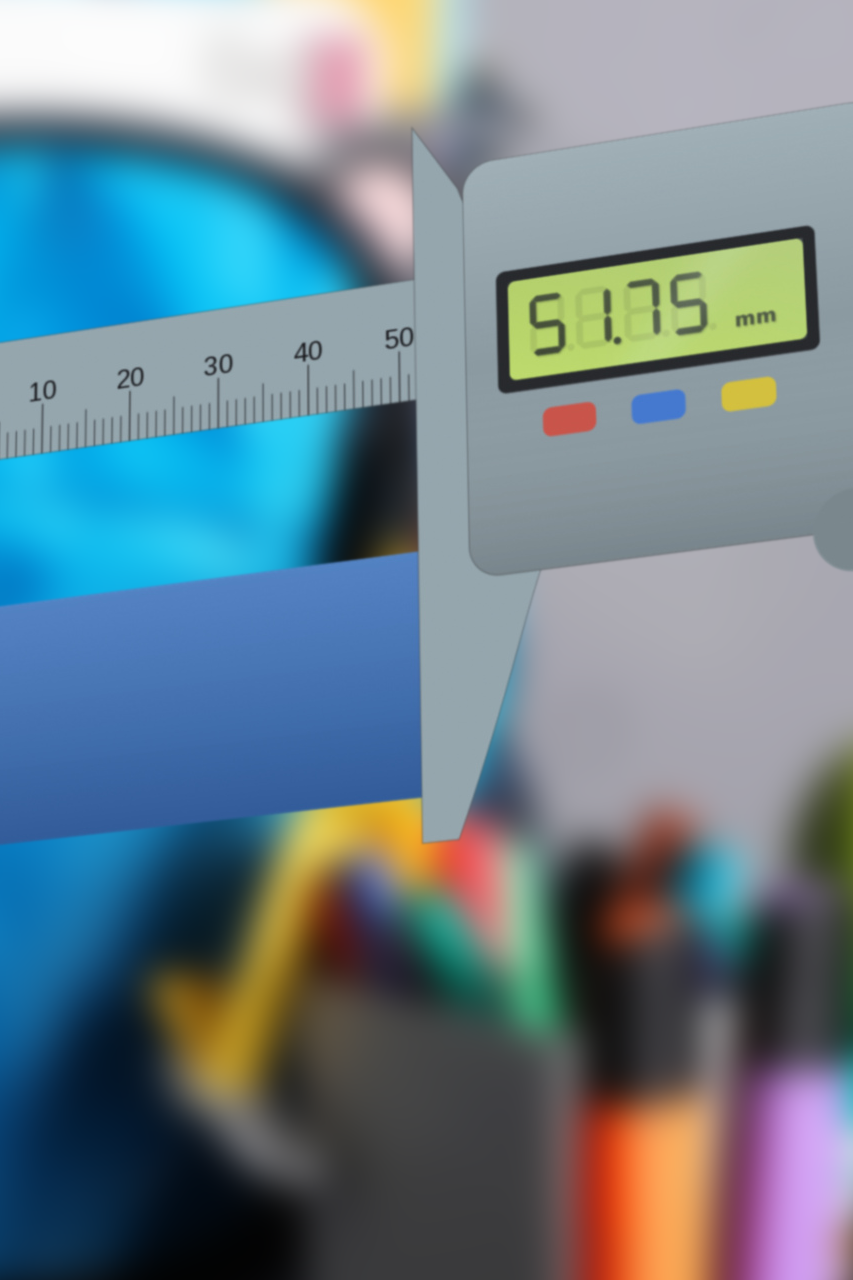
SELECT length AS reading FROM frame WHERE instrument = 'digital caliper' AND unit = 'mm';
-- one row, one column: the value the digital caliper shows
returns 51.75 mm
